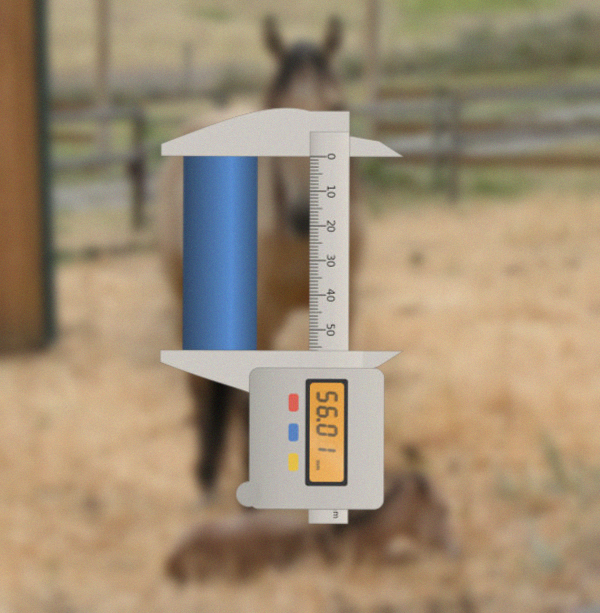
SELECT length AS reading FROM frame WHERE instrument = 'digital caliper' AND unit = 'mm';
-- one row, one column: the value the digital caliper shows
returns 56.01 mm
